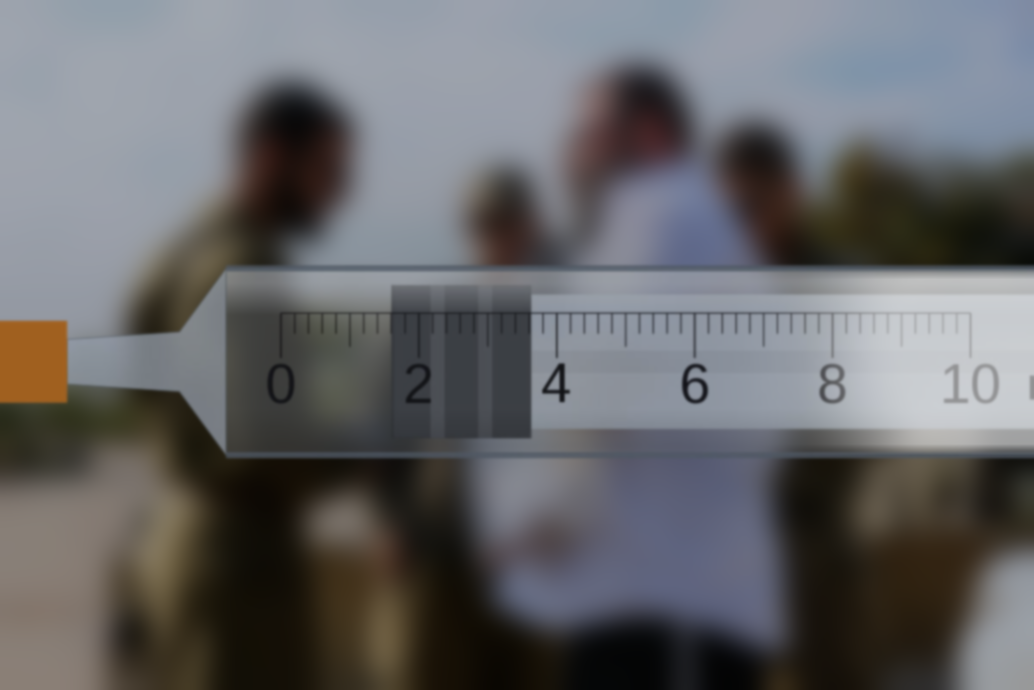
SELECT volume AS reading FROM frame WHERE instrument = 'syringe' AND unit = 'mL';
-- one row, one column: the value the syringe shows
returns 1.6 mL
